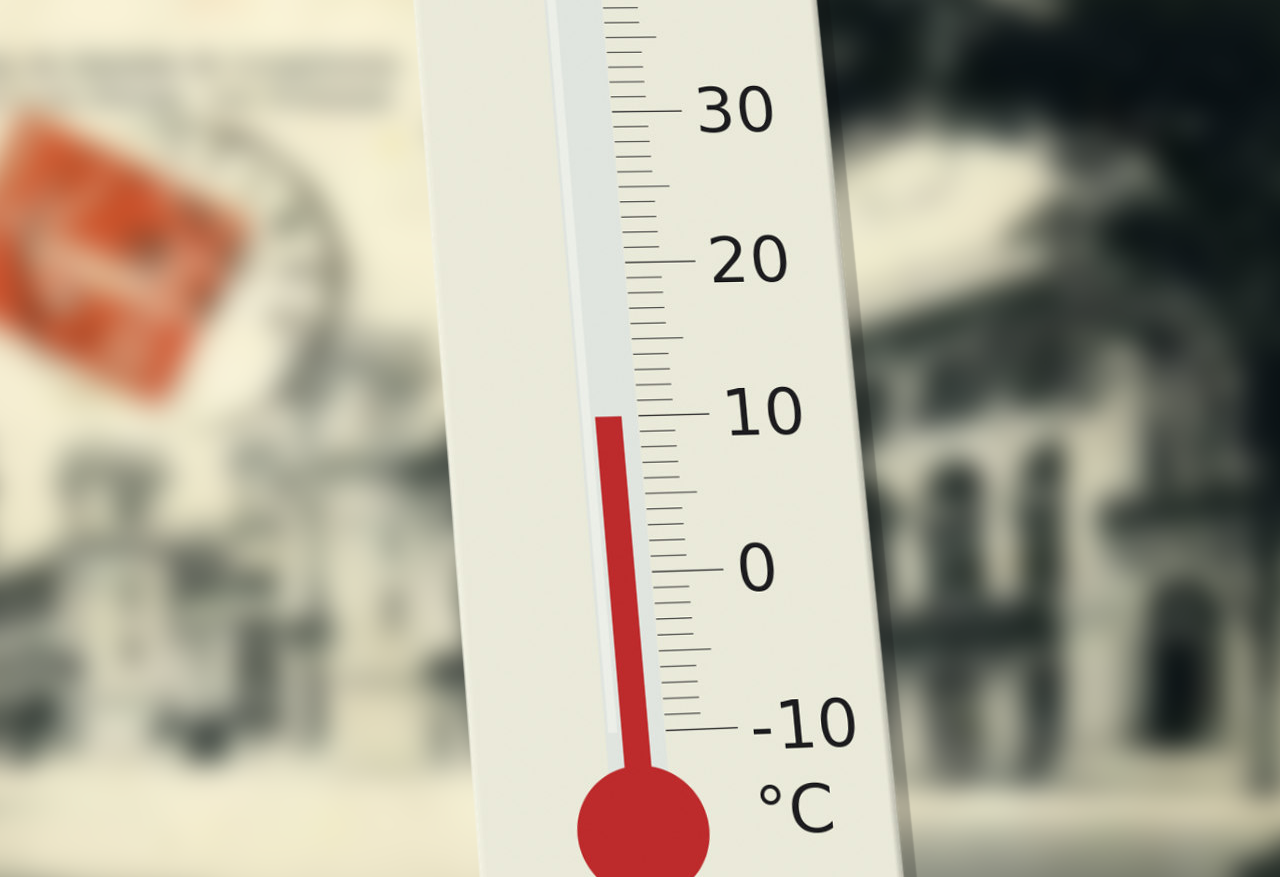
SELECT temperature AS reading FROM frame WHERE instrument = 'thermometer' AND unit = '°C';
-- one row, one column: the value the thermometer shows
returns 10 °C
